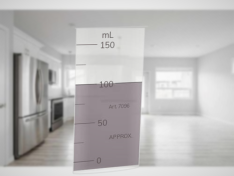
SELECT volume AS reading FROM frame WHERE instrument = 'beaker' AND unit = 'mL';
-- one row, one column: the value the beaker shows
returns 100 mL
